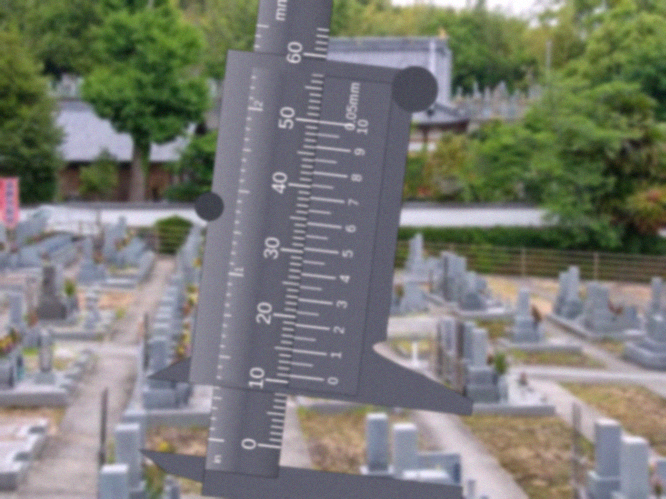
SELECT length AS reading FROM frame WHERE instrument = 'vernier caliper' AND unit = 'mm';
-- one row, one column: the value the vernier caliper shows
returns 11.0 mm
